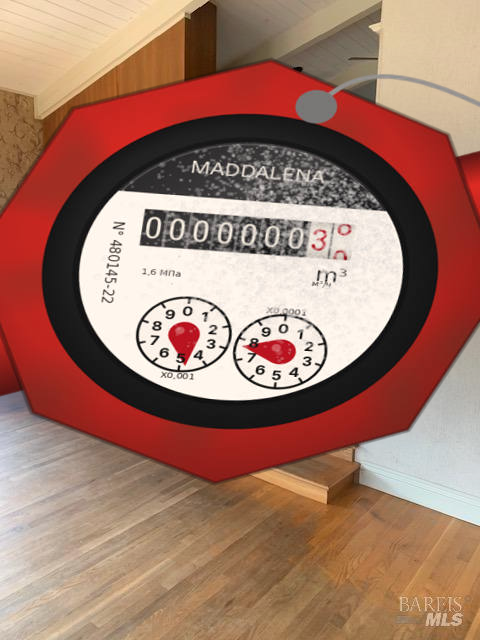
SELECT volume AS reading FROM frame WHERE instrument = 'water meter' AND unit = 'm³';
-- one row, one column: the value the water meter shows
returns 0.3847 m³
